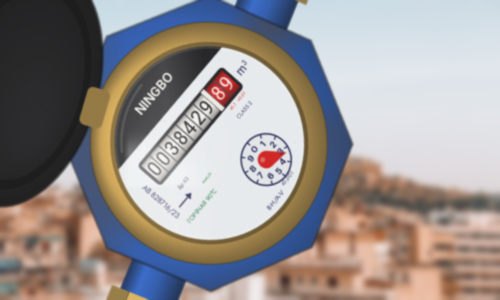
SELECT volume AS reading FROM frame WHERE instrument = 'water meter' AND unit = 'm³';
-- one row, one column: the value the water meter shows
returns 38429.893 m³
